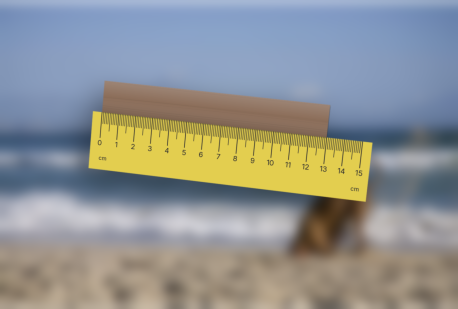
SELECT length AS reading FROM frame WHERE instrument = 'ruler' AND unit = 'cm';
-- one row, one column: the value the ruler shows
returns 13 cm
